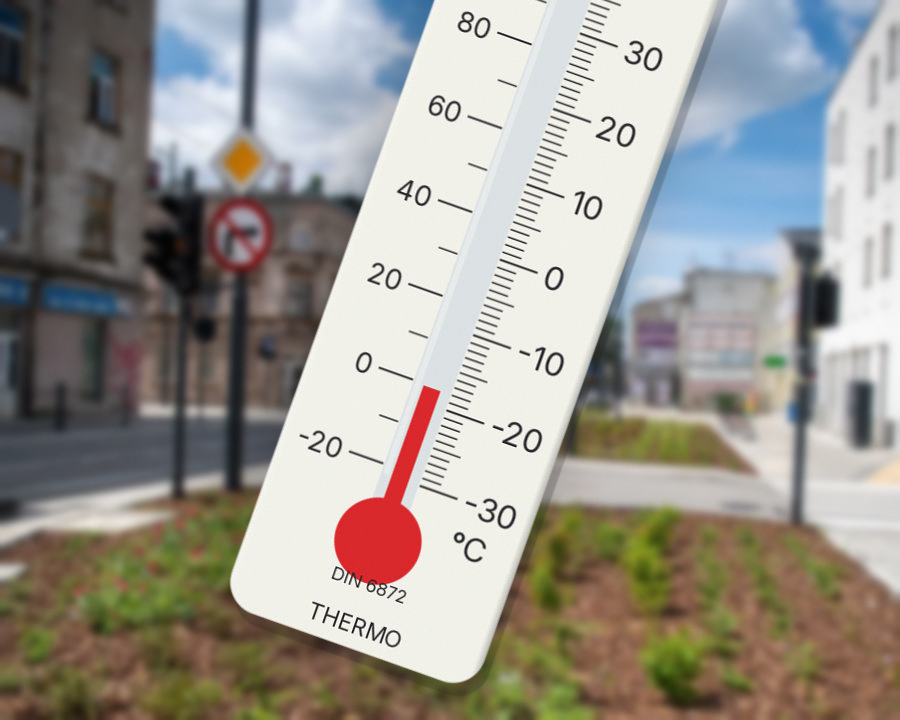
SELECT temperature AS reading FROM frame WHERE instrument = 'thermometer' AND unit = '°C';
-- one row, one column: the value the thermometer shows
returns -18 °C
